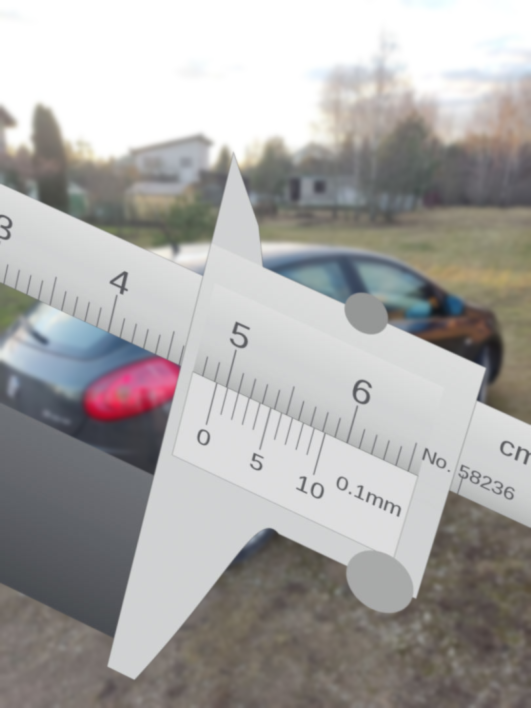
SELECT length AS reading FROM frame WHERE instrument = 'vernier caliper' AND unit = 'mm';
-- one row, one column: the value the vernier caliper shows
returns 49.2 mm
